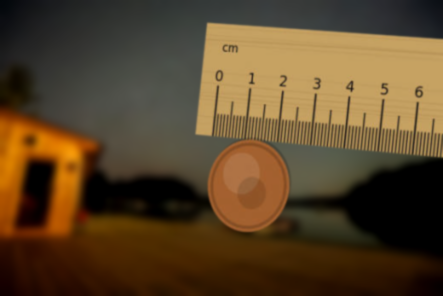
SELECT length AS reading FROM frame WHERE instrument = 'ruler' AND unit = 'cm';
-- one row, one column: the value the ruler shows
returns 2.5 cm
